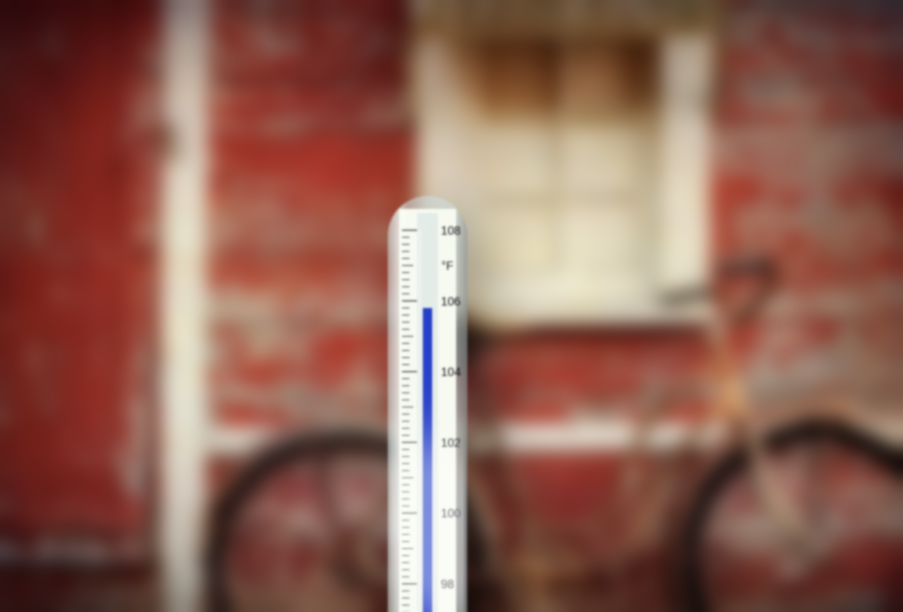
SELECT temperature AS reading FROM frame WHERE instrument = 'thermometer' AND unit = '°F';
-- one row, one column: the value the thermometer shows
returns 105.8 °F
